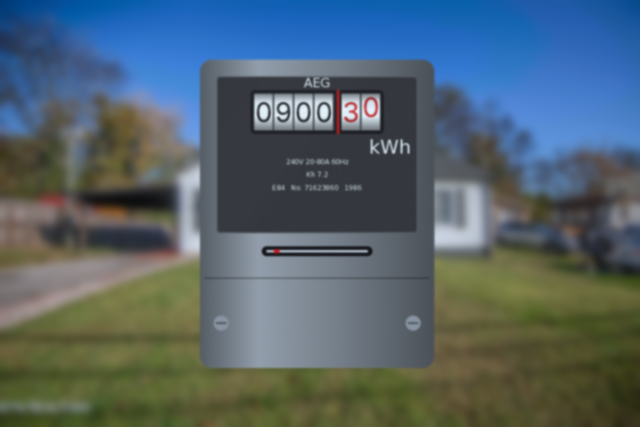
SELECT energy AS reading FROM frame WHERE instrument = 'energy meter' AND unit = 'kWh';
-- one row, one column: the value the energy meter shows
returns 900.30 kWh
